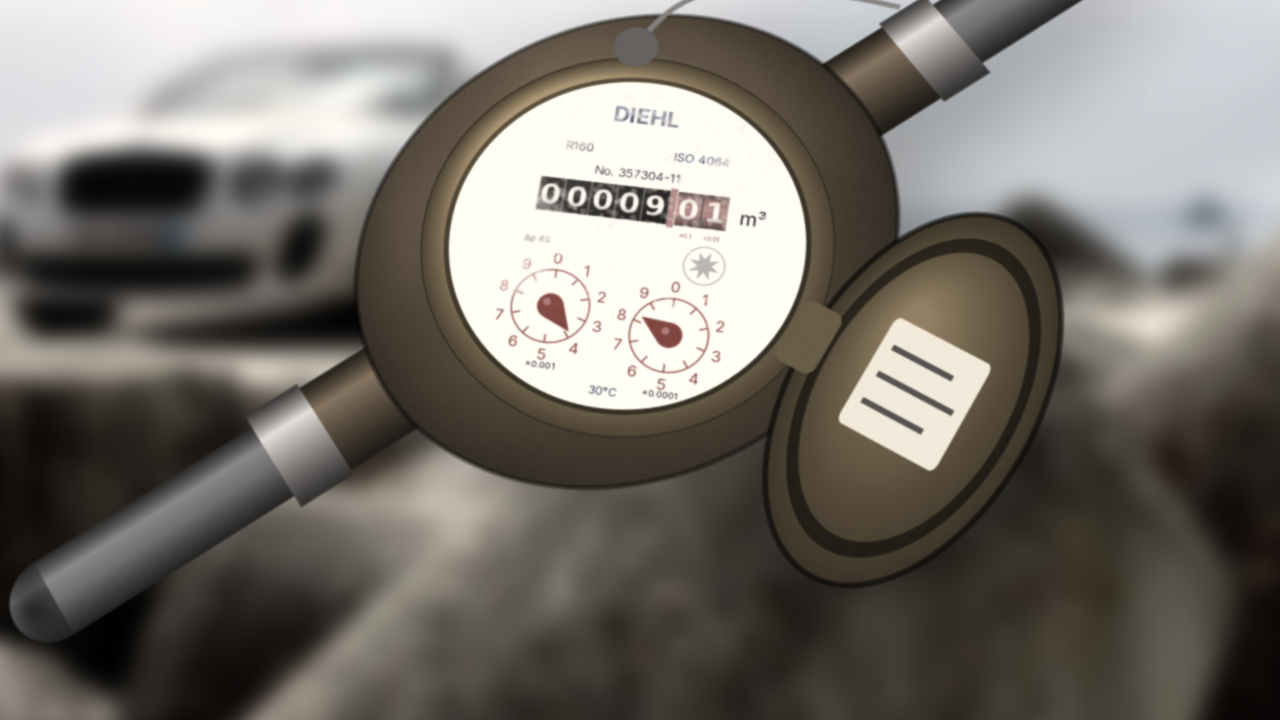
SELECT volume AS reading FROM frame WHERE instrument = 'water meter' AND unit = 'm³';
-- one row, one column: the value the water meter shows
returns 9.0138 m³
